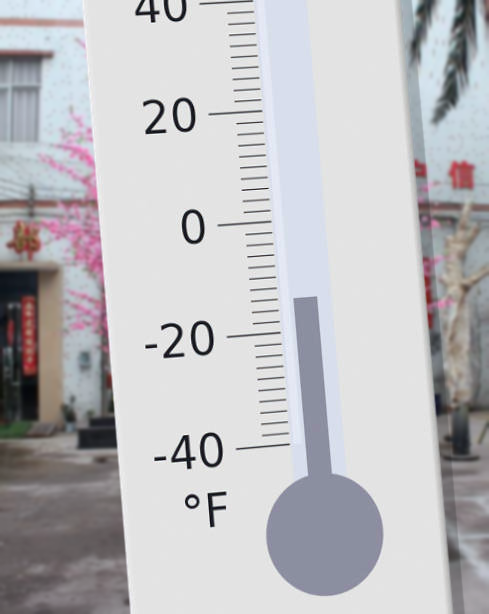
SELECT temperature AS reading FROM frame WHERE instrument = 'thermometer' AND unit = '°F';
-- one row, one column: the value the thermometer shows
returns -14 °F
